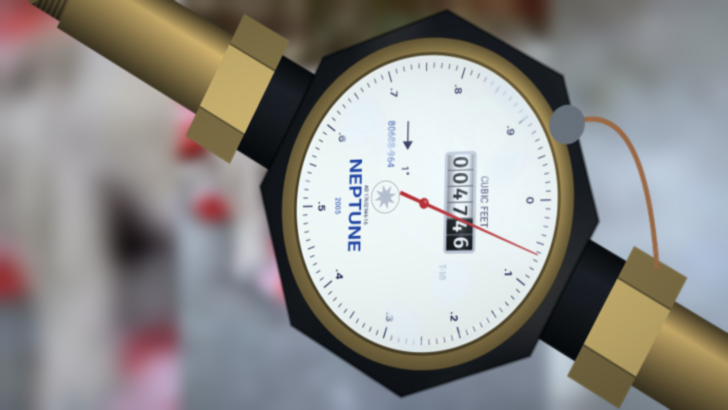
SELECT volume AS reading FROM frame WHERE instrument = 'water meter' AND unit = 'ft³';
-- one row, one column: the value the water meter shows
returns 4746.06 ft³
